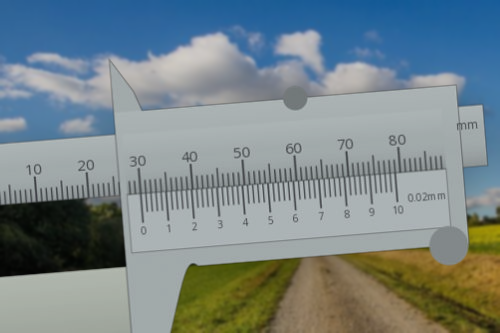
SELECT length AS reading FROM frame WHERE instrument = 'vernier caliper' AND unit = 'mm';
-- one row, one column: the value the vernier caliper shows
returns 30.0 mm
